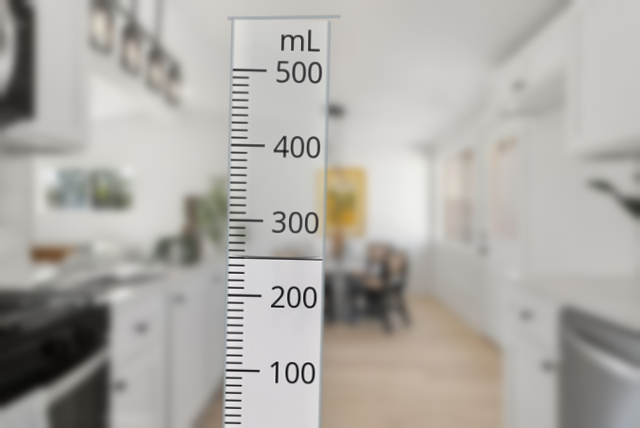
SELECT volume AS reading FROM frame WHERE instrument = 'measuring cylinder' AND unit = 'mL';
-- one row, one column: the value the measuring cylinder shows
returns 250 mL
